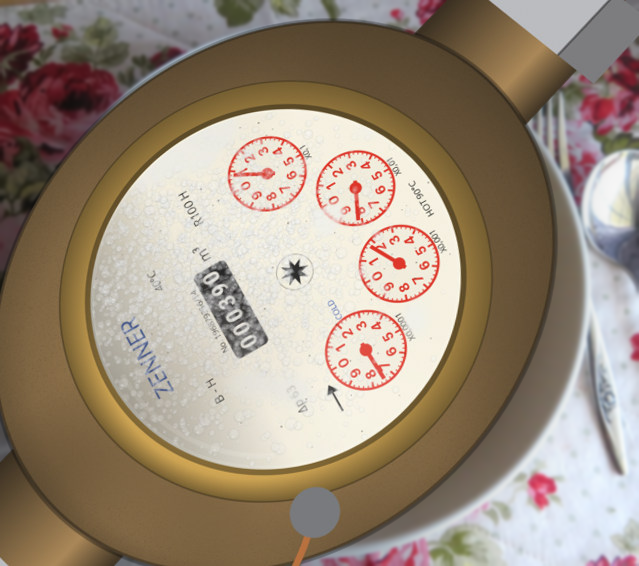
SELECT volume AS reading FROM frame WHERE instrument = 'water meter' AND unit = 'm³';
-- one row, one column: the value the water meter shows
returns 390.0817 m³
